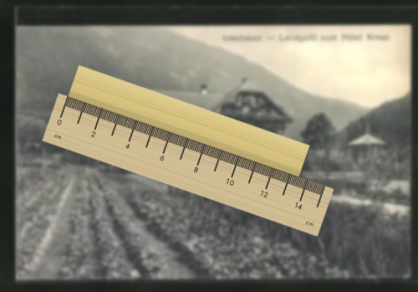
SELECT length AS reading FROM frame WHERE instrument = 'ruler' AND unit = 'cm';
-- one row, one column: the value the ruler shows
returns 13.5 cm
